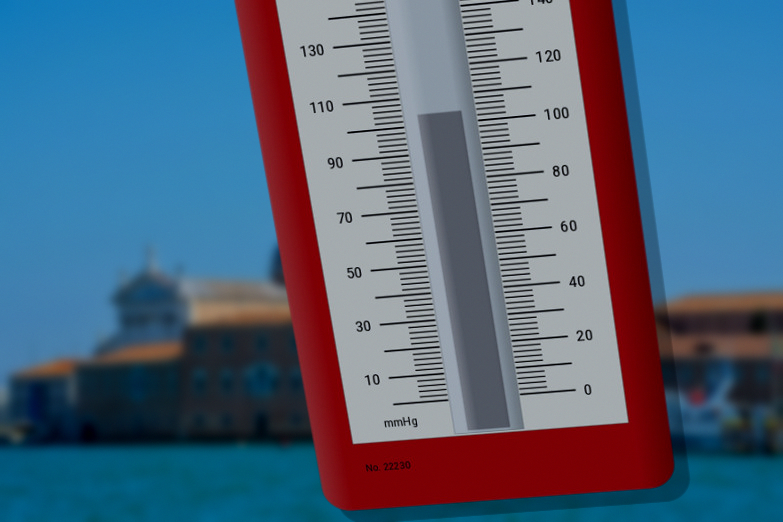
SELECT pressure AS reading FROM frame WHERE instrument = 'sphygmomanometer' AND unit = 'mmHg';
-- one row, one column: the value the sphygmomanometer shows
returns 104 mmHg
